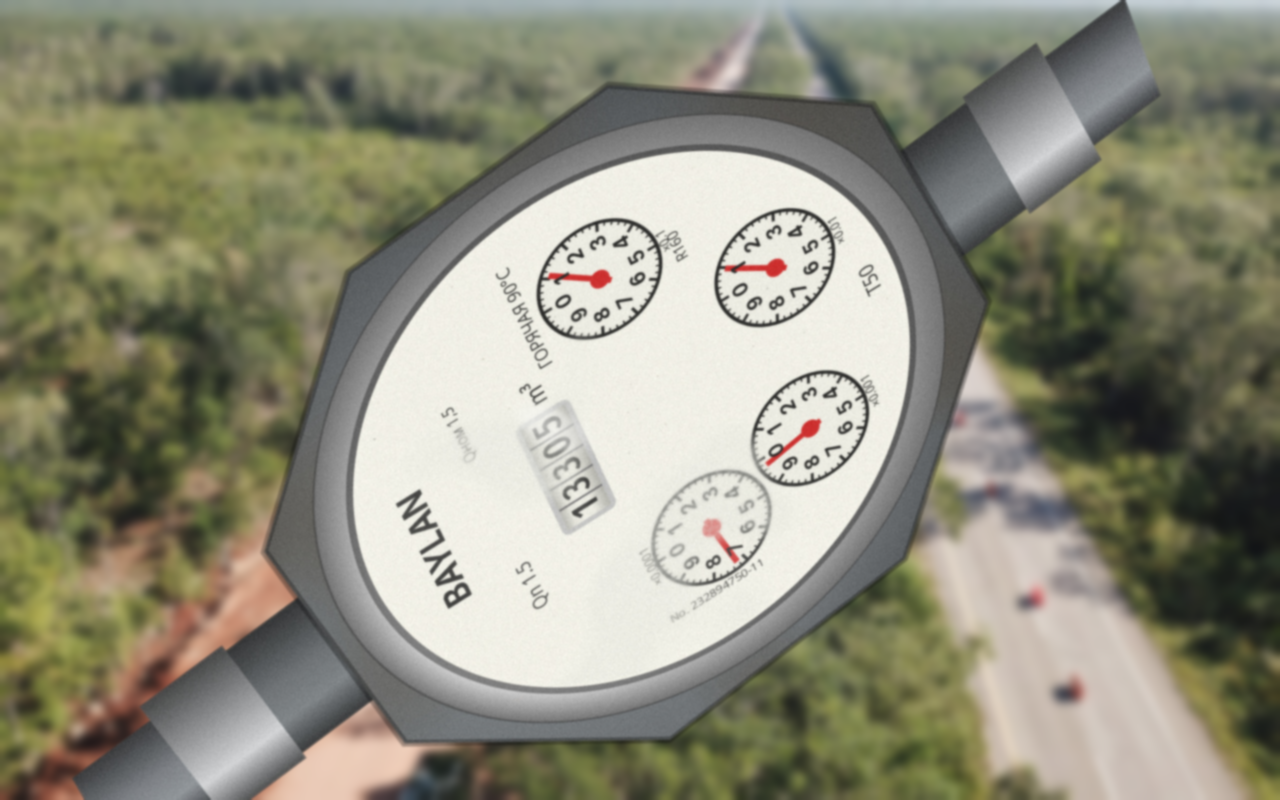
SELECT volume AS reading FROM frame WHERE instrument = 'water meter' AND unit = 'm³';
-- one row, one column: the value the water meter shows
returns 13305.1097 m³
